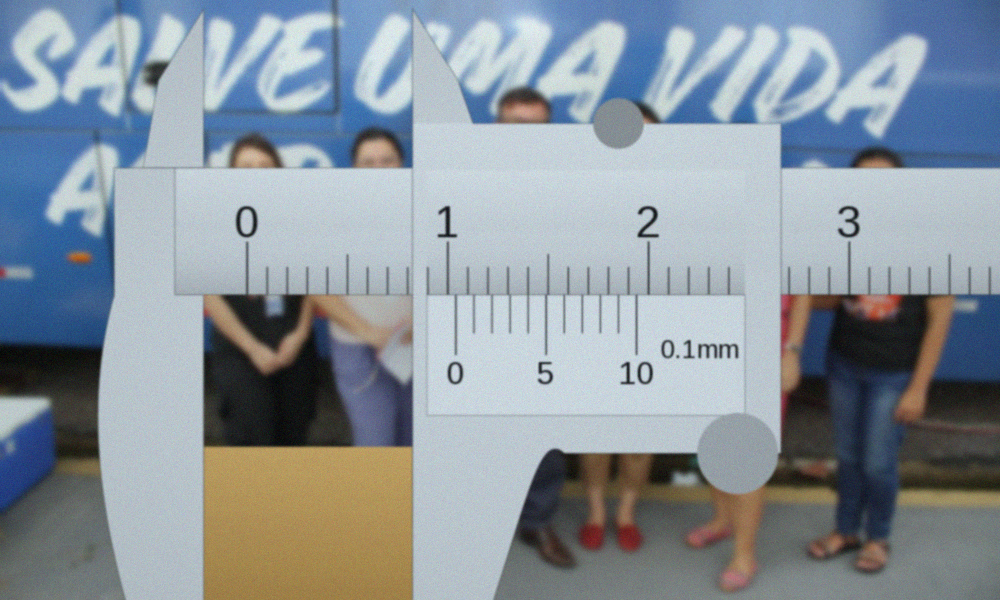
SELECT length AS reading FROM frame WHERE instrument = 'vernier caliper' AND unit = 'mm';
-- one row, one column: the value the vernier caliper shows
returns 10.4 mm
